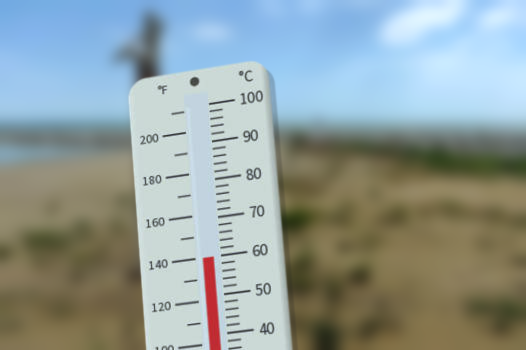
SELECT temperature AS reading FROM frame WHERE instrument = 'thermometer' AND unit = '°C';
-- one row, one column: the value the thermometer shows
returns 60 °C
